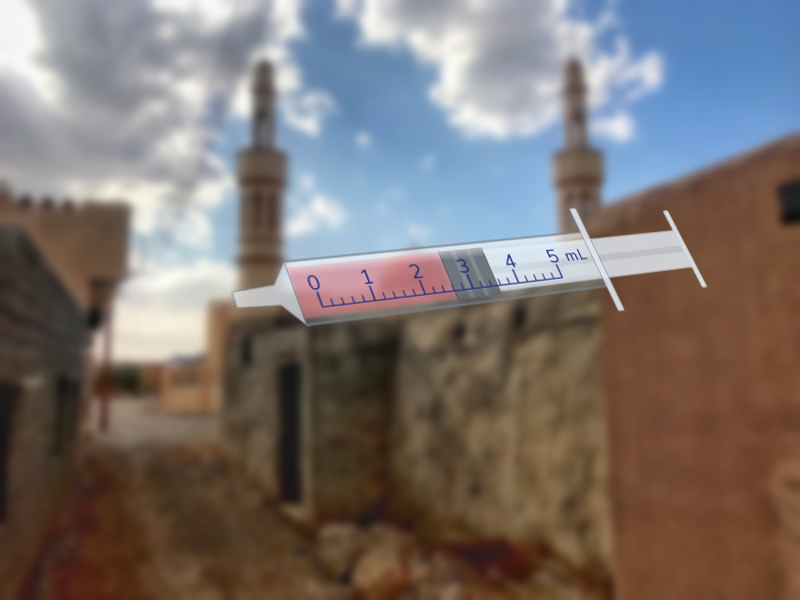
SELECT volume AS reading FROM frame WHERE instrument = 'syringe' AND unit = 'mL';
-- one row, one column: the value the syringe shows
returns 2.6 mL
